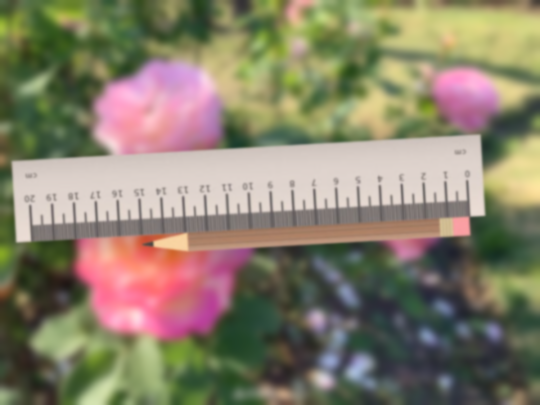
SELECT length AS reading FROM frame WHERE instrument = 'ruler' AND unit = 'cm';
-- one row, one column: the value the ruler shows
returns 15 cm
